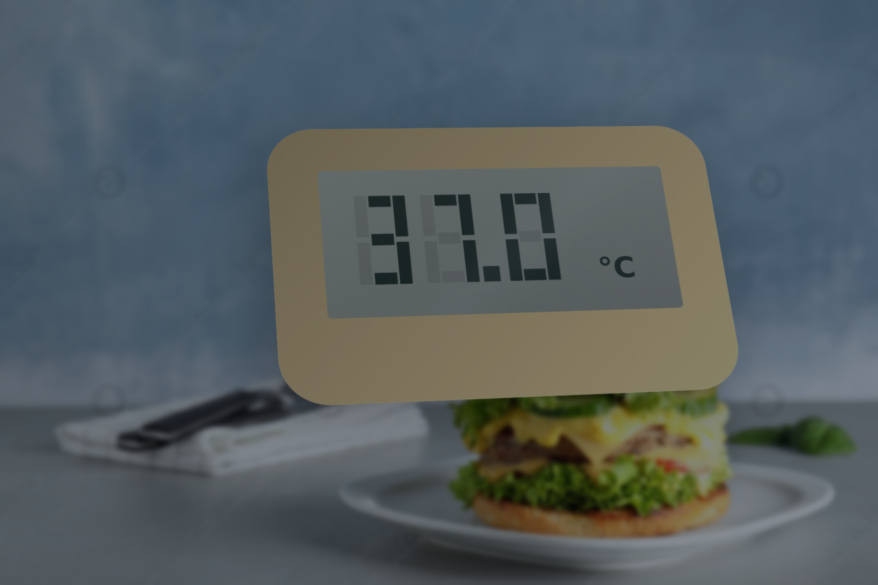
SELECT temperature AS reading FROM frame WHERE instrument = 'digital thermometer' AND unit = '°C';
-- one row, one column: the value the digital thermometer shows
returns 37.0 °C
